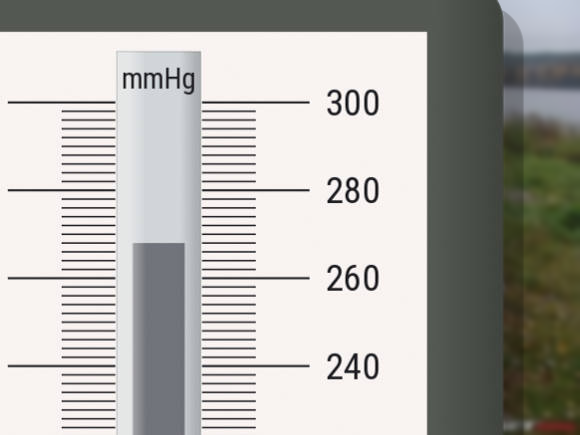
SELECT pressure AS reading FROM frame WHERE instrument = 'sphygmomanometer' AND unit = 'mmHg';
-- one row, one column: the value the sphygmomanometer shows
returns 268 mmHg
